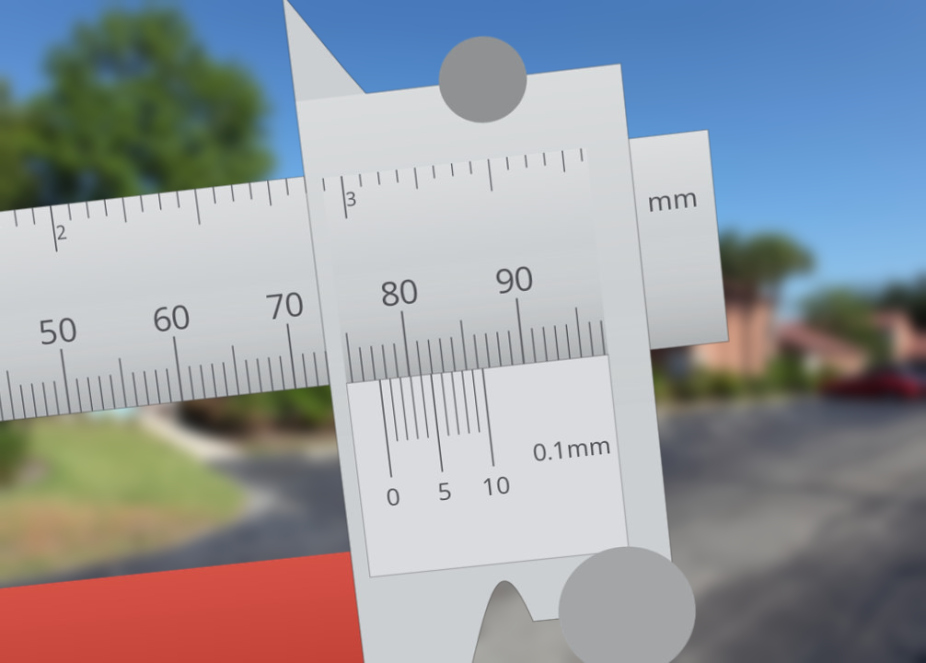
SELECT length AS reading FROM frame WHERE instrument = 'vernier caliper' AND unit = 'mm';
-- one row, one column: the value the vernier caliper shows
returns 77.4 mm
